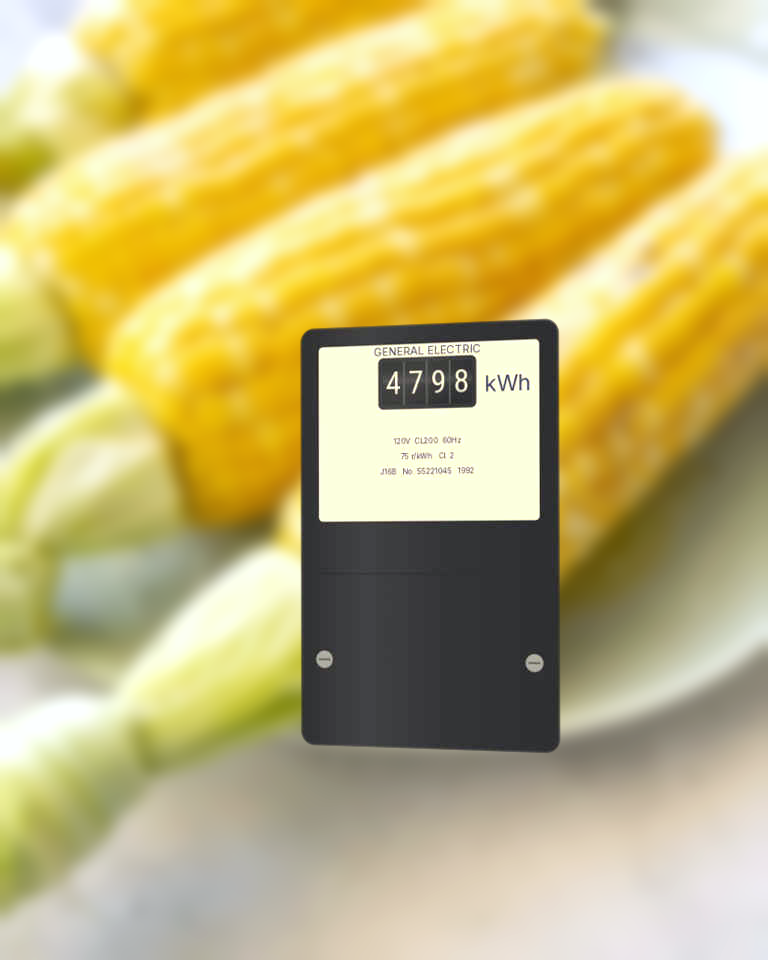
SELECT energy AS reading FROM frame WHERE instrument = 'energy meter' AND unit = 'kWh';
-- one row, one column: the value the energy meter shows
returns 4798 kWh
